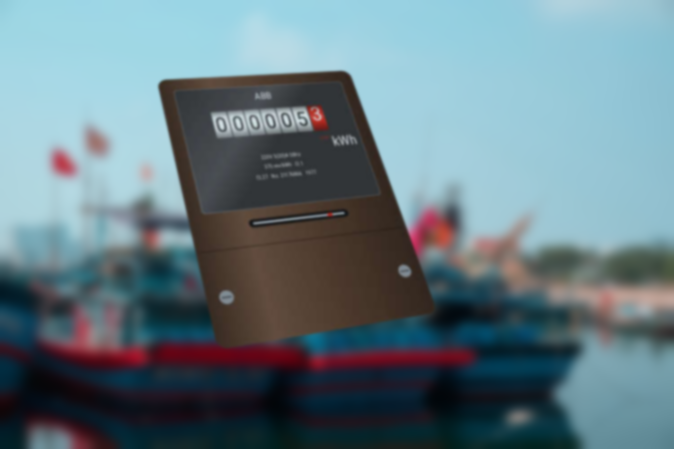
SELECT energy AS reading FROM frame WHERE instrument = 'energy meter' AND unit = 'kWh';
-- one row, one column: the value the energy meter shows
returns 5.3 kWh
